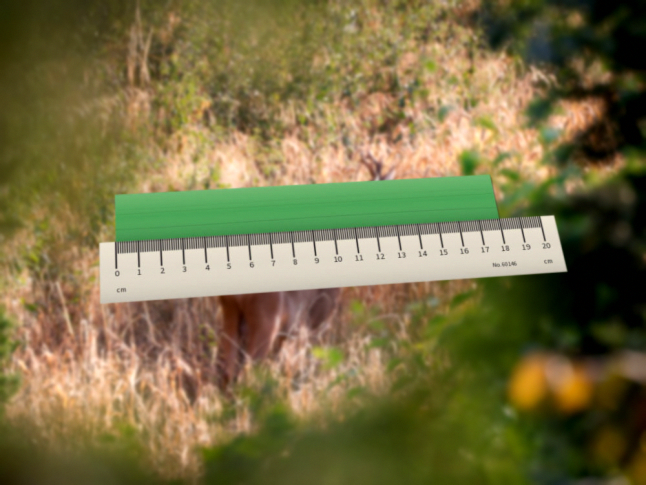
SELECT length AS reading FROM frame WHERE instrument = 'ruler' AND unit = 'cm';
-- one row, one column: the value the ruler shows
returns 18 cm
